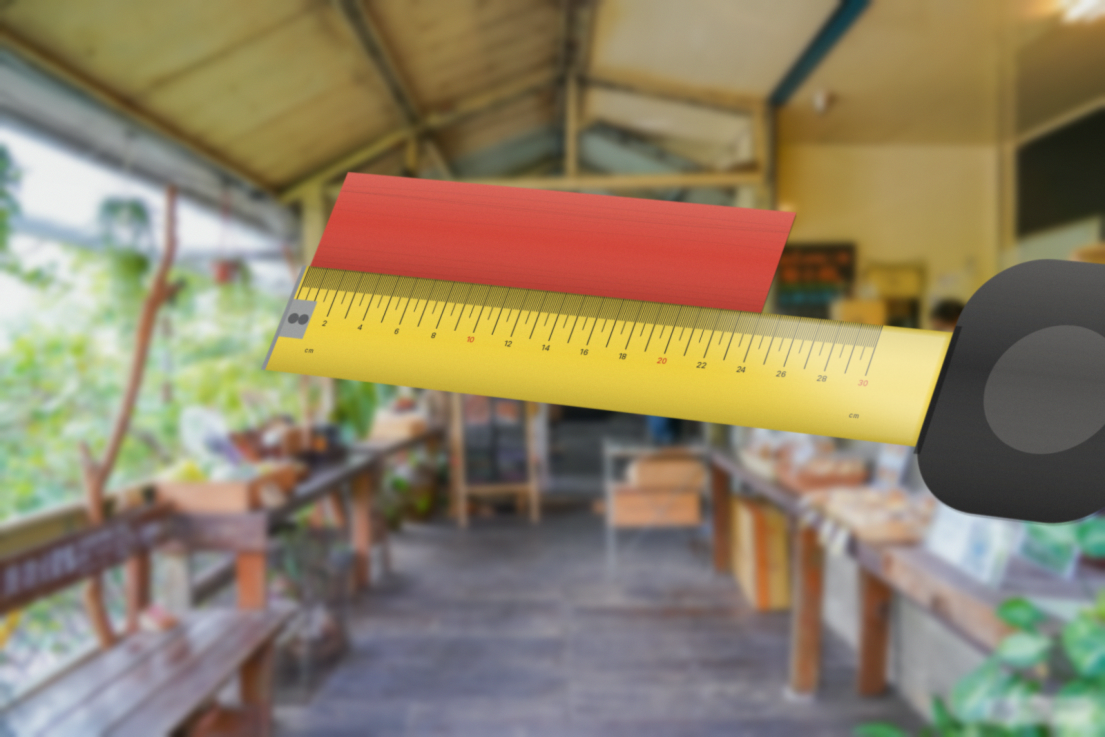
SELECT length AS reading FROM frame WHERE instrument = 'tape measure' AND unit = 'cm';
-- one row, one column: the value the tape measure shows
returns 24 cm
